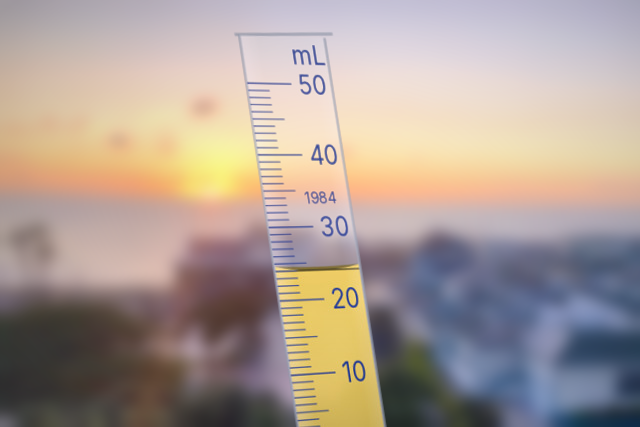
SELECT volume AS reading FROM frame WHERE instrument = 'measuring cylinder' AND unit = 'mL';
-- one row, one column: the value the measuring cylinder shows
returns 24 mL
